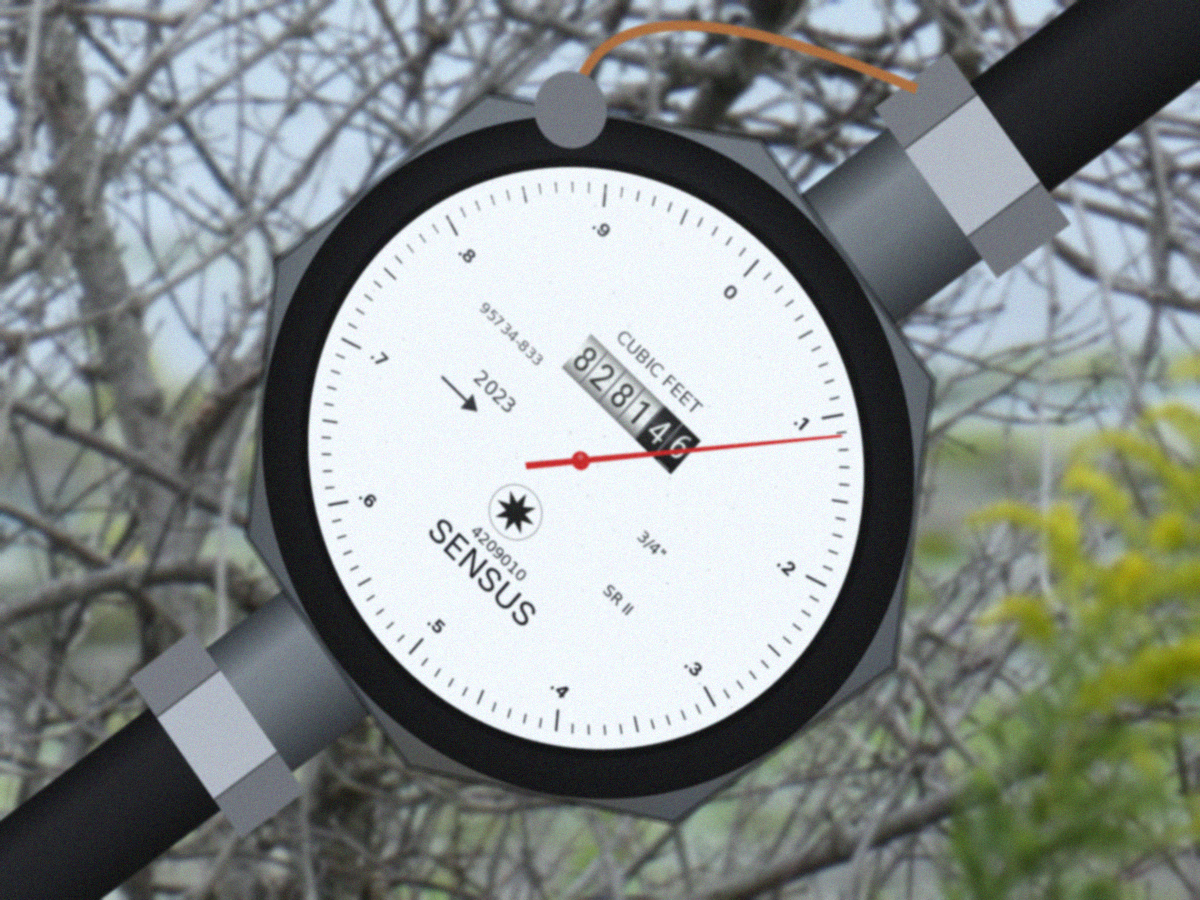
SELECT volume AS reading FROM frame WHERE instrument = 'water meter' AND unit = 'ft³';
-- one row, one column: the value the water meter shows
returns 828146.11 ft³
